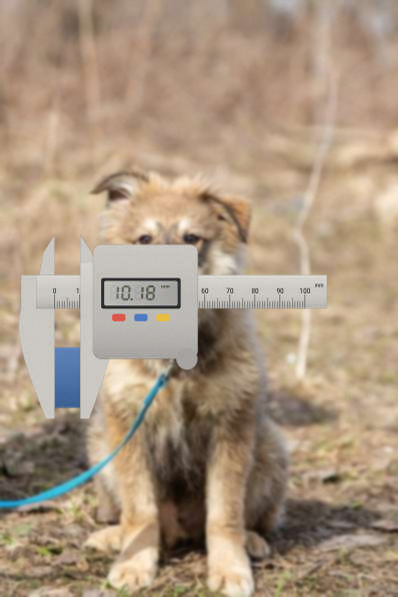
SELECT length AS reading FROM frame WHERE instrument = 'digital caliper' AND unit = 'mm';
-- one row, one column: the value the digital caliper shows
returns 10.18 mm
